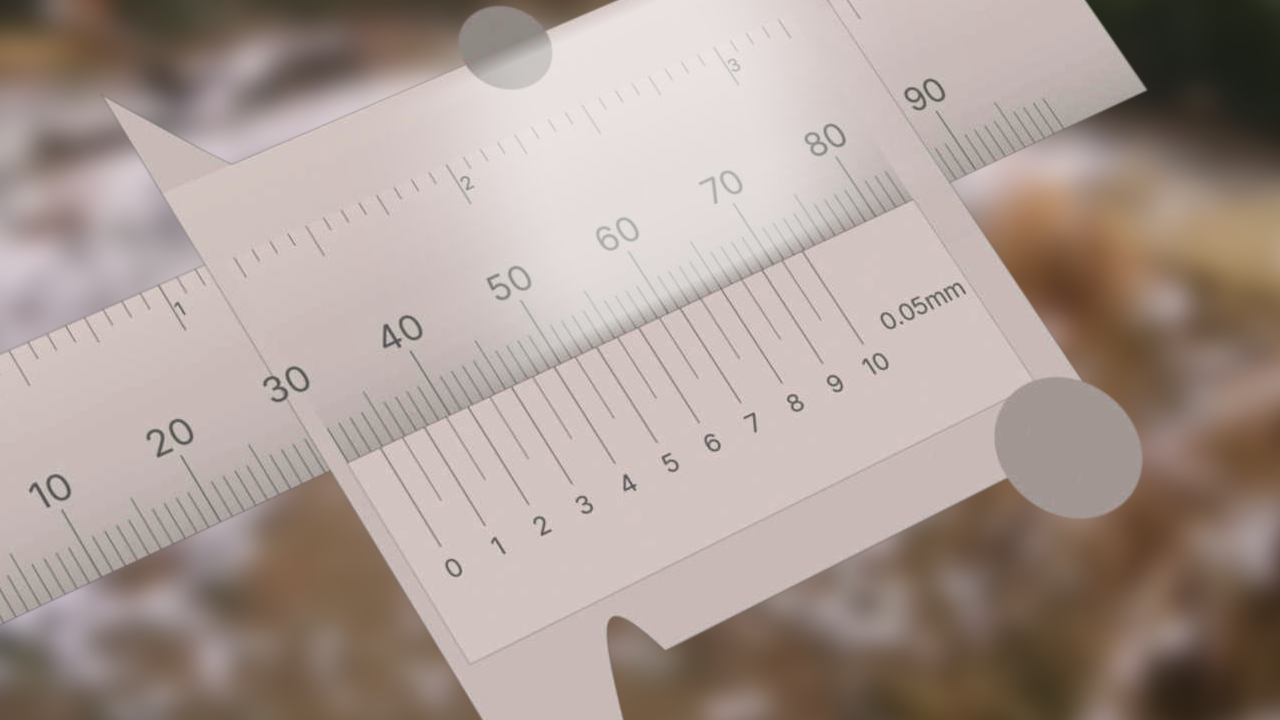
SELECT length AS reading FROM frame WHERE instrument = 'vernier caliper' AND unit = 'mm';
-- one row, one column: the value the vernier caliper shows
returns 33.8 mm
